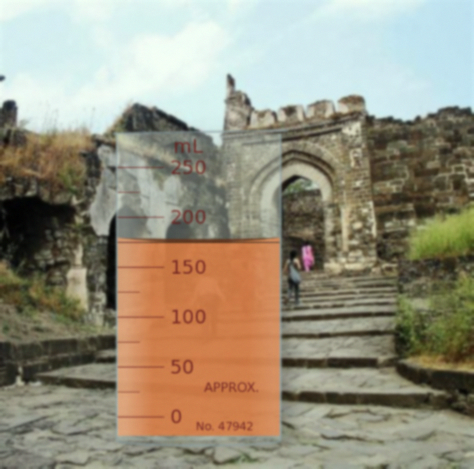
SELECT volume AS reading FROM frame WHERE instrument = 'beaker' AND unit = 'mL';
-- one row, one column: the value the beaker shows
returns 175 mL
